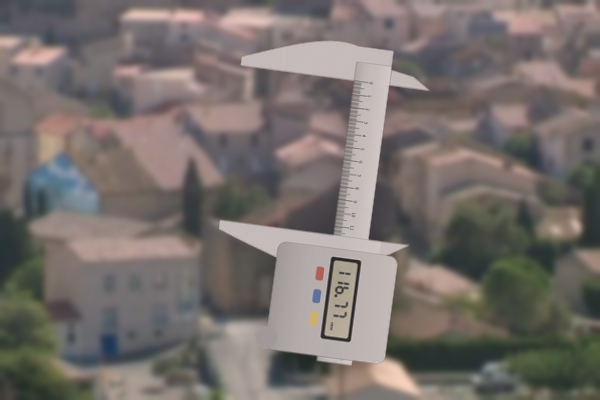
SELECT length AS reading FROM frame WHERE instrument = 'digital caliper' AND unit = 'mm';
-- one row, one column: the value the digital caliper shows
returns 116.77 mm
